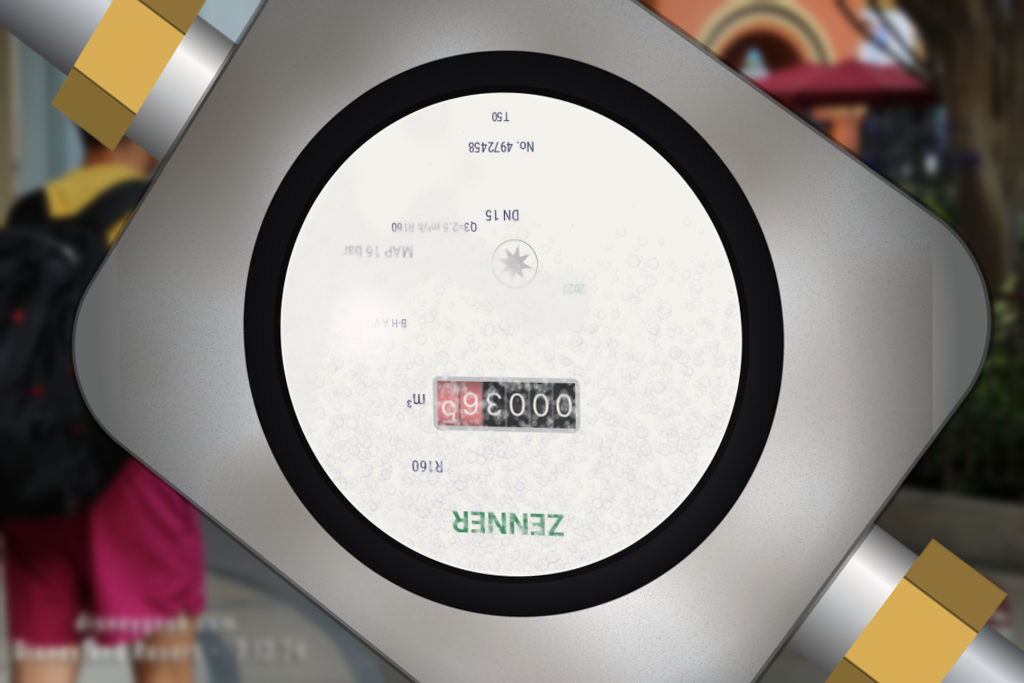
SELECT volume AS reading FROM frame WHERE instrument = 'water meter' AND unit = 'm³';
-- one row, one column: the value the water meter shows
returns 3.65 m³
